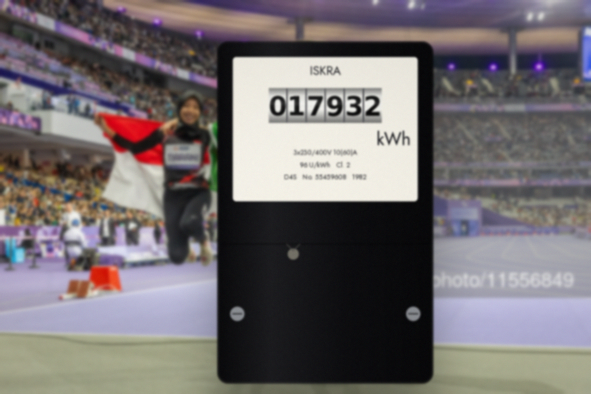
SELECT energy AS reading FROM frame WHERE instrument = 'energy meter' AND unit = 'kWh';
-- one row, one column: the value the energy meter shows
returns 17932 kWh
